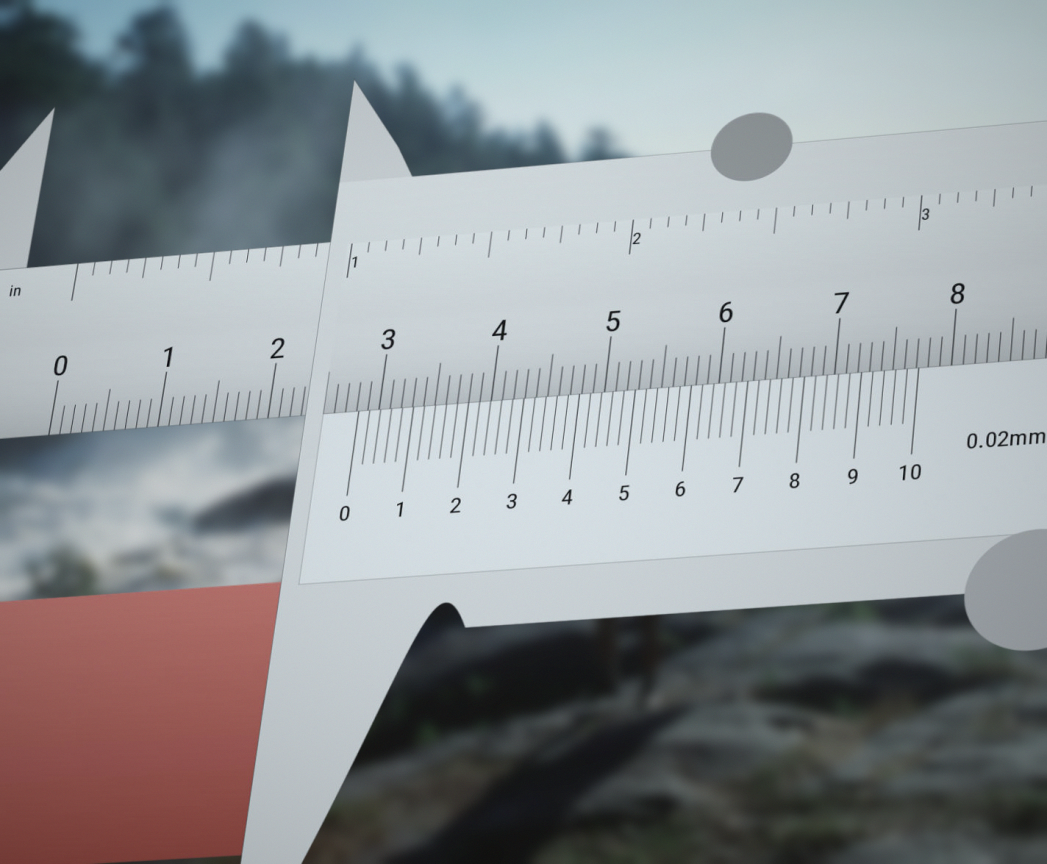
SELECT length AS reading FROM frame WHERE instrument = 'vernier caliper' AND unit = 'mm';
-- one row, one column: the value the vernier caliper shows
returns 28.2 mm
